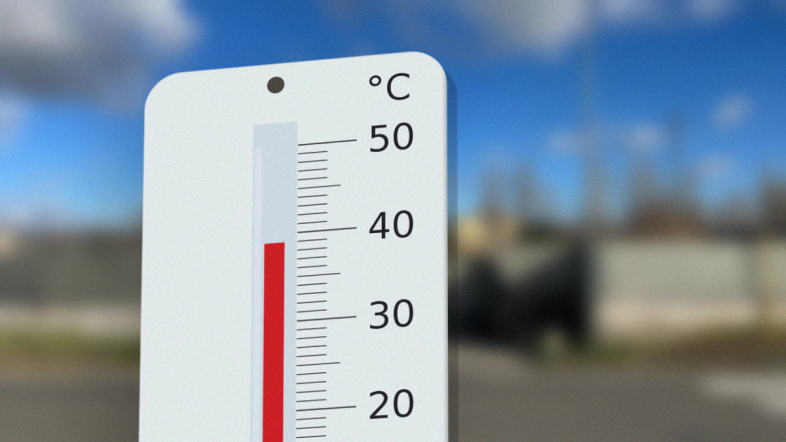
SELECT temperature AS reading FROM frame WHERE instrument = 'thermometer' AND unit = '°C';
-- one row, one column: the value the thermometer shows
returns 39 °C
